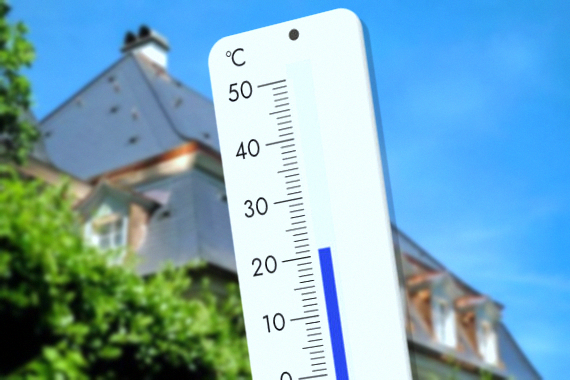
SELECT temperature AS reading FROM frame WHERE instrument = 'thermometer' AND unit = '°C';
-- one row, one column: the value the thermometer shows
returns 21 °C
